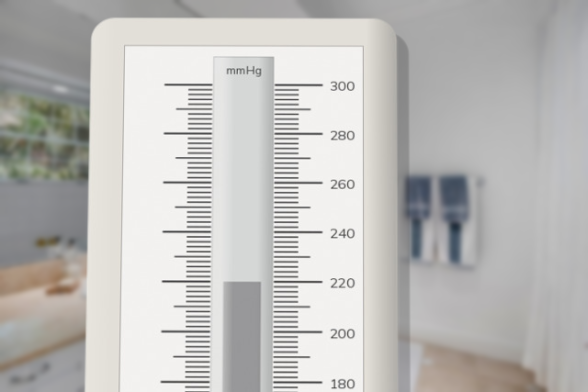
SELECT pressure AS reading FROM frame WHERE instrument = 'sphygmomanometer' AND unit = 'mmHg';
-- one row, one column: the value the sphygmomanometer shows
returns 220 mmHg
